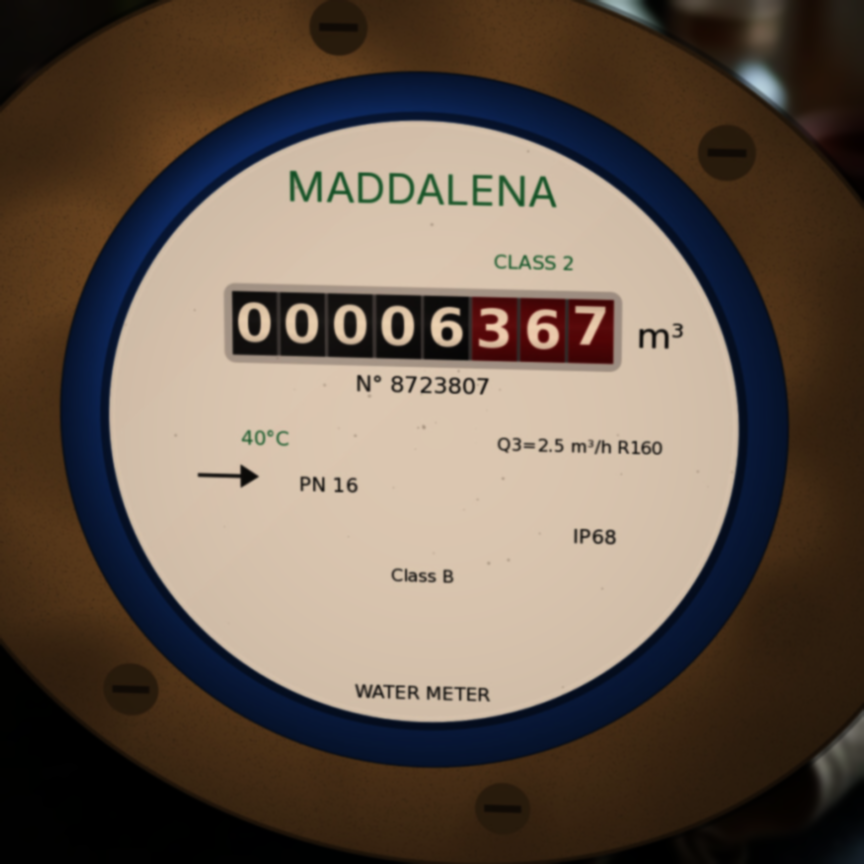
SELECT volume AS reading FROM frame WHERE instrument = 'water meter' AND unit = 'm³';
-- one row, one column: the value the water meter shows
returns 6.367 m³
